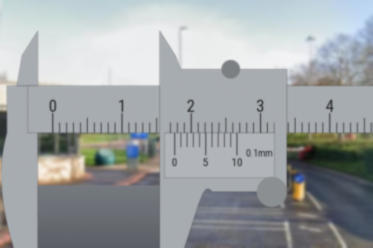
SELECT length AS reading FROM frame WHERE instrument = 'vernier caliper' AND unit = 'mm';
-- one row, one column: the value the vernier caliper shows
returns 17.6 mm
